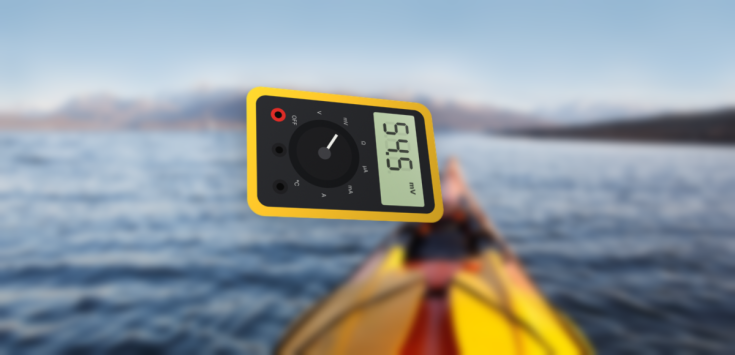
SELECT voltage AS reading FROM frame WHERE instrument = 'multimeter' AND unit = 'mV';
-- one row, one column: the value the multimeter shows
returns 54.5 mV
